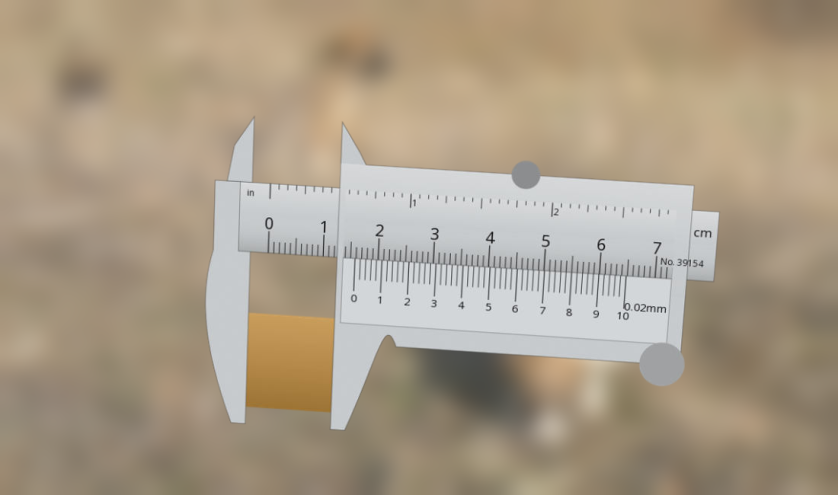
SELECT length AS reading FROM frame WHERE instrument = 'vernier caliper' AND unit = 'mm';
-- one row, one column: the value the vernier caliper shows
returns 15.8 mm
